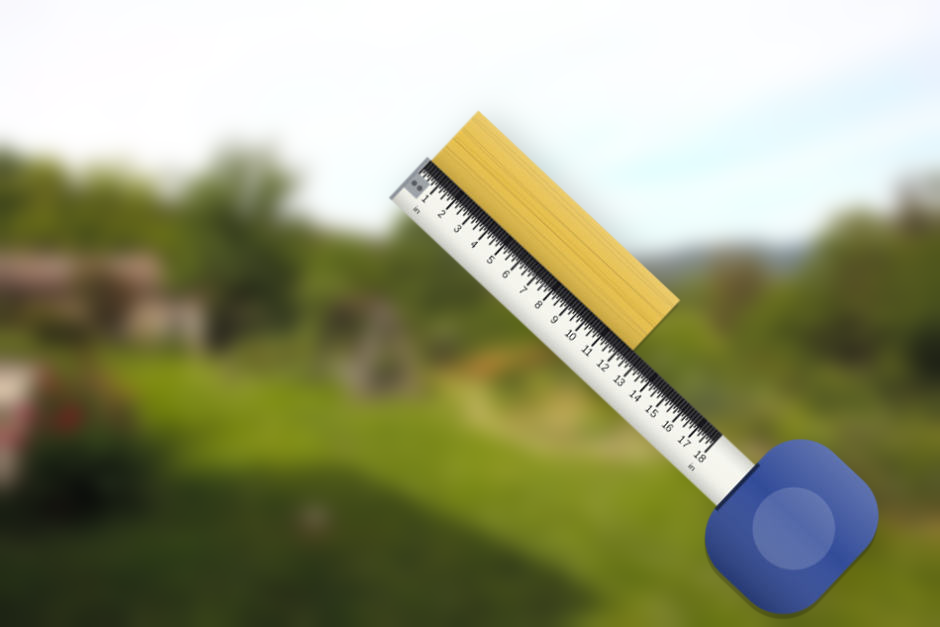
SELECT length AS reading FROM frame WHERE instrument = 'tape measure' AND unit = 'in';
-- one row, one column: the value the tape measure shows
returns 12.5 in
